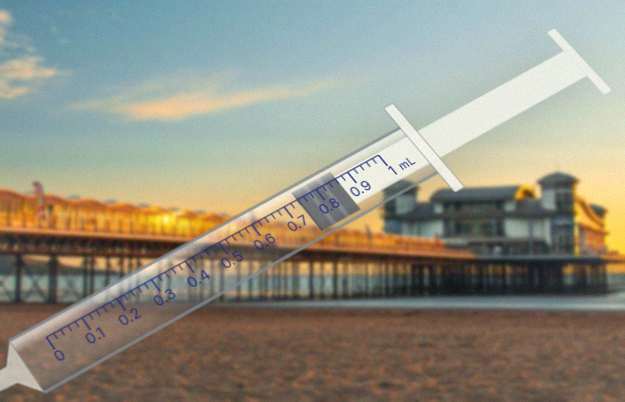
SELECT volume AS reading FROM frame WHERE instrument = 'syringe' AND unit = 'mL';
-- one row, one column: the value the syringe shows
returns 0.74 mL
